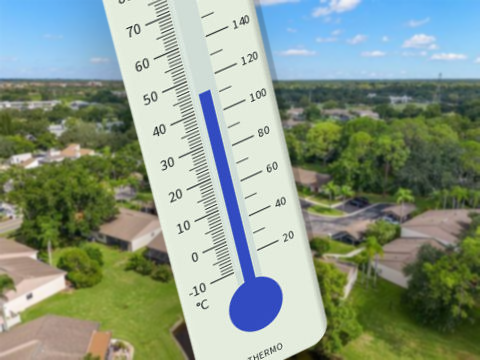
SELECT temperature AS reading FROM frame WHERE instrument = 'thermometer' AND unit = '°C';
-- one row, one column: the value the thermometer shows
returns 45 °C
